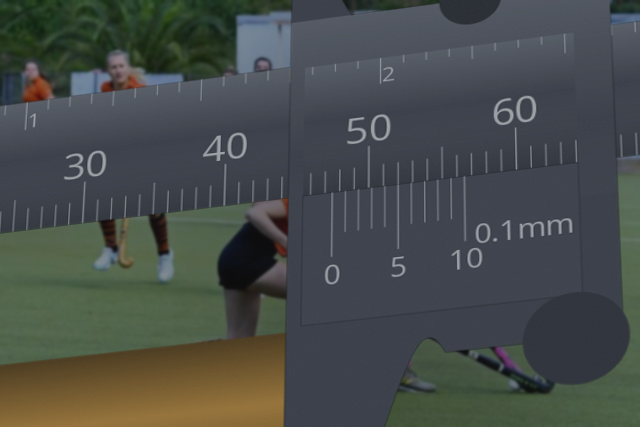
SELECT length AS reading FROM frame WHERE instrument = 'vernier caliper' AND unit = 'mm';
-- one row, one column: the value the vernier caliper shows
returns 47.5 mm
